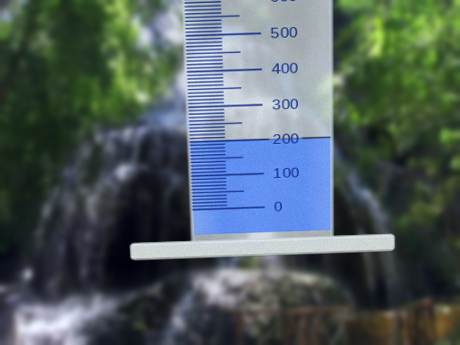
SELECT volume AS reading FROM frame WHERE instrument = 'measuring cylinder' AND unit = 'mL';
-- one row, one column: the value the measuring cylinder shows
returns 200 mL
